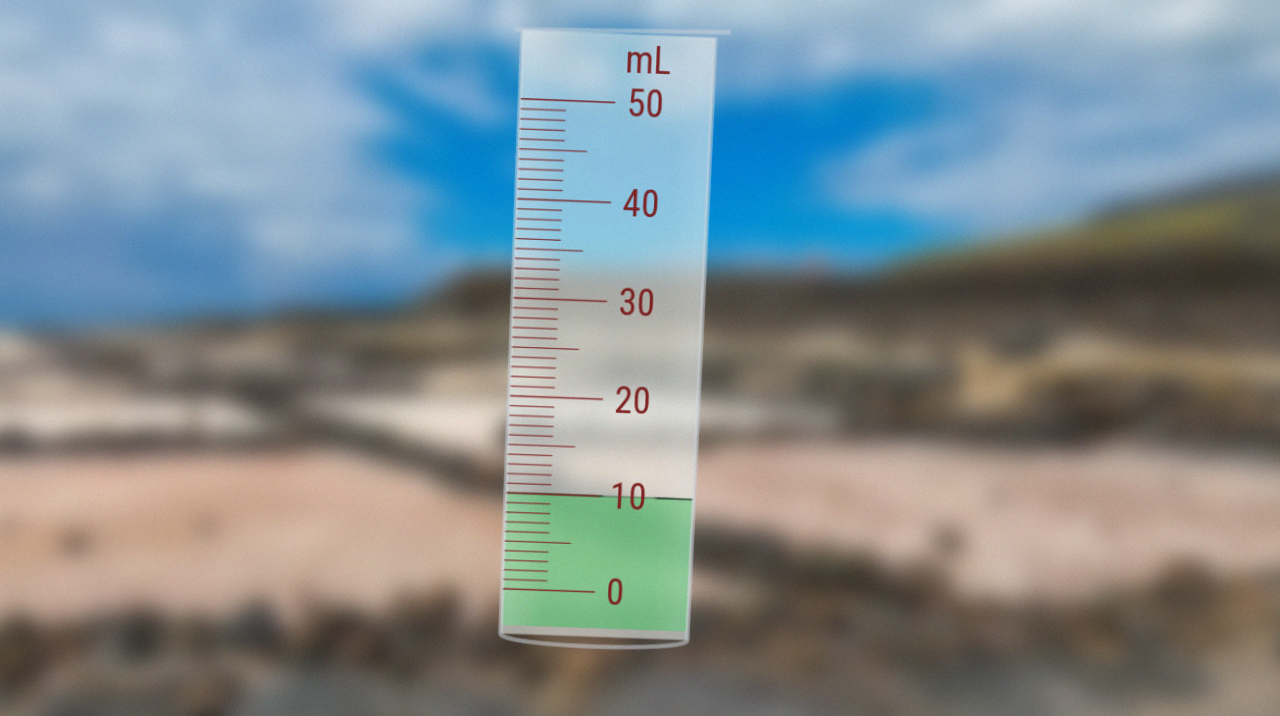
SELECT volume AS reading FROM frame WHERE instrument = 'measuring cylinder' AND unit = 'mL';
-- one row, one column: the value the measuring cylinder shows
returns 10 mL
